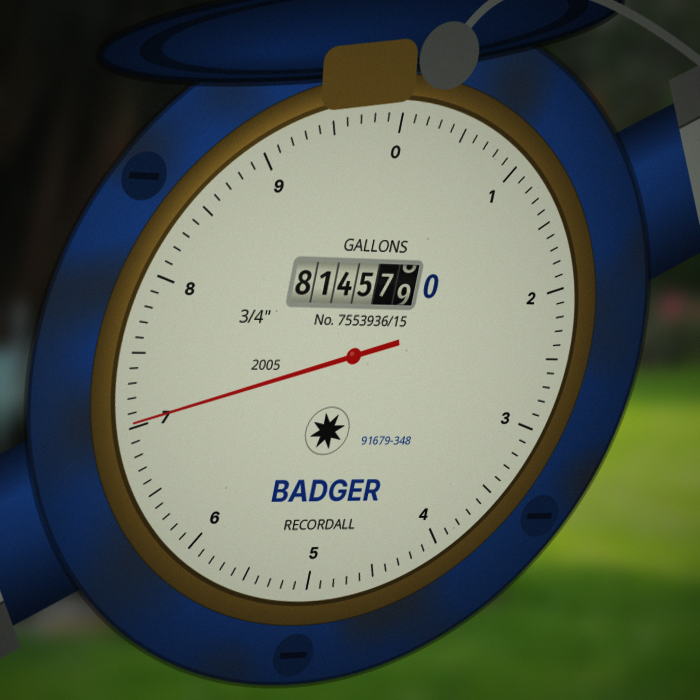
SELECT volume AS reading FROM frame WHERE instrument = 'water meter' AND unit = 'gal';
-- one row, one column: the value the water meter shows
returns 8145787.0 gal
